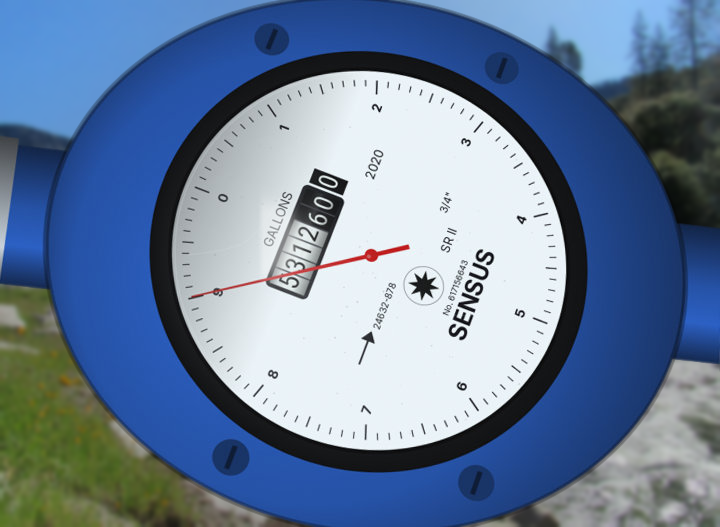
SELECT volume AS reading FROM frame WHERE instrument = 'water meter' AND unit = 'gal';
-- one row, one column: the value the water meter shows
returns 5312599.0 gal
